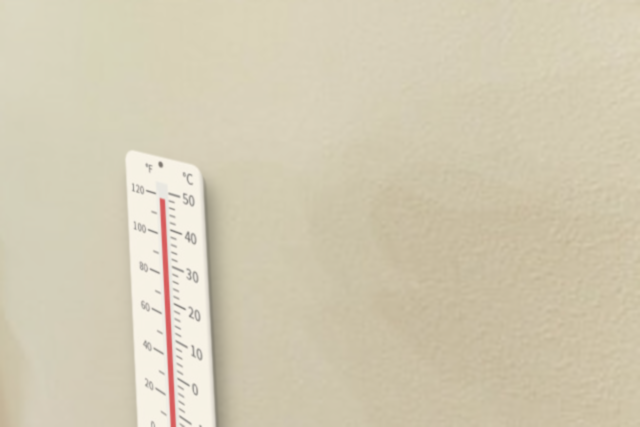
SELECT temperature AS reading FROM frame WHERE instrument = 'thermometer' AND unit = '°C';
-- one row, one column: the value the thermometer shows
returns 48 °C
